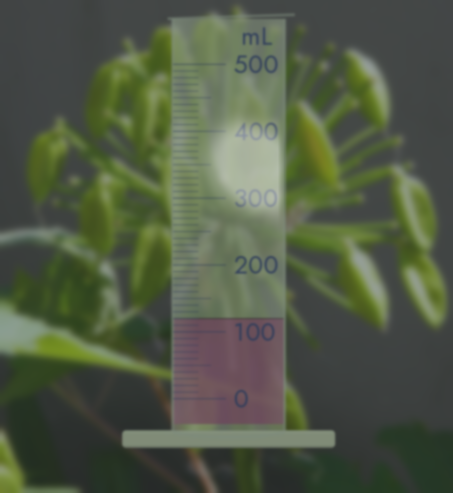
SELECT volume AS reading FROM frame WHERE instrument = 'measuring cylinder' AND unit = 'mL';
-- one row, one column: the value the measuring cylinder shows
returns 120 mL
